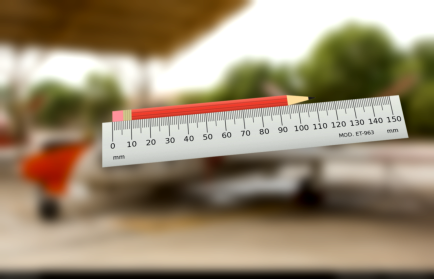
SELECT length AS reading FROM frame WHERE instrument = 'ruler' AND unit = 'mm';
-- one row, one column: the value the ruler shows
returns 110 mm
